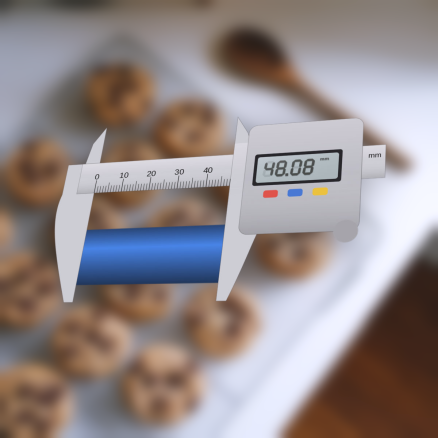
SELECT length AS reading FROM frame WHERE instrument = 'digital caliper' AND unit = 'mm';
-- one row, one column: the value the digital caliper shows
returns 48.08 mm
